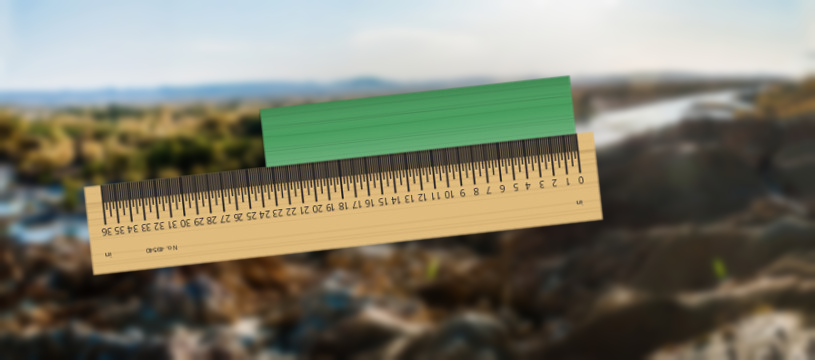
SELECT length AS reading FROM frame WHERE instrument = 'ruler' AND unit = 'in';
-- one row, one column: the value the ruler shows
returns 23.5 in
